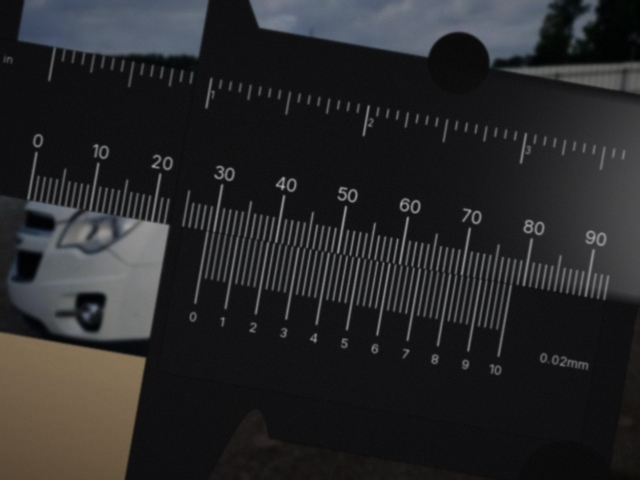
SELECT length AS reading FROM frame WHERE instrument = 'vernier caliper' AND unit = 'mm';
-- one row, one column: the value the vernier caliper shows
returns 29.0 mm
